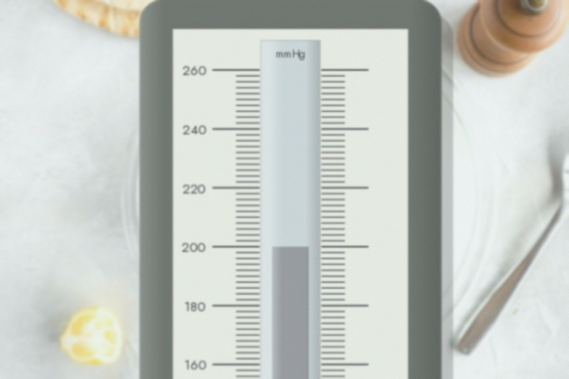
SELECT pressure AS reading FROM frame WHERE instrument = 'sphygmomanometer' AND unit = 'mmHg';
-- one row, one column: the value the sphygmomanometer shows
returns 200 mmHg
